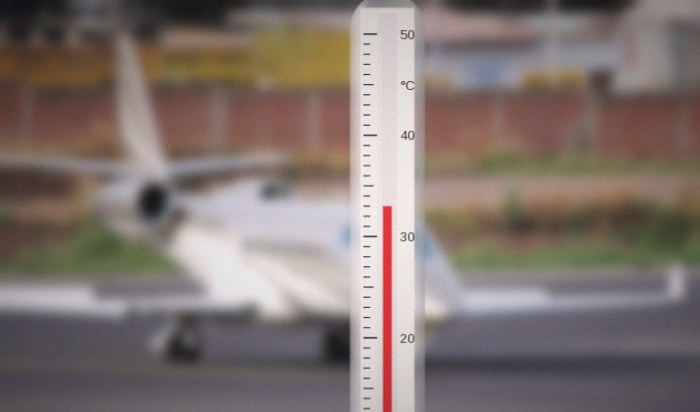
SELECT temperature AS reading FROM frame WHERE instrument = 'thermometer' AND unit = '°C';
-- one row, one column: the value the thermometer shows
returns 33 °C
